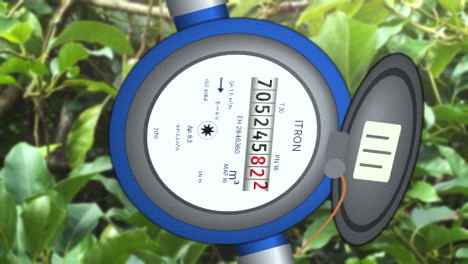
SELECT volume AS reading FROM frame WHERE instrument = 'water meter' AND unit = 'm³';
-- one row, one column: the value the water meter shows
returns 705245.822 m³
